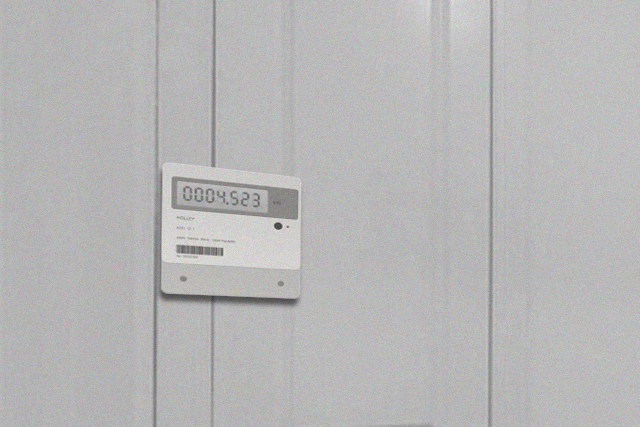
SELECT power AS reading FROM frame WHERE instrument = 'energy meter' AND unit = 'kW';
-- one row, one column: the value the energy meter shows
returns 4.523 kW
